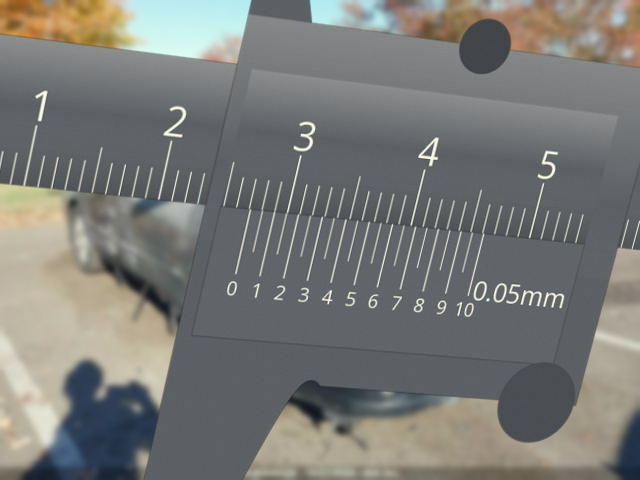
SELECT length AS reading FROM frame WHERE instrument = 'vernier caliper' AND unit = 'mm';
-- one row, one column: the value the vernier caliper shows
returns 27.1 mm
